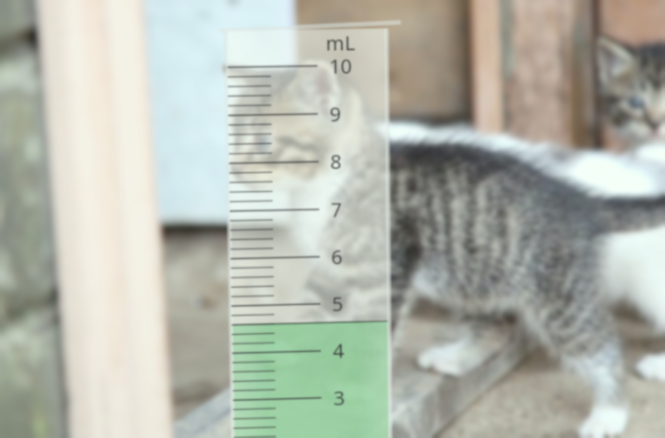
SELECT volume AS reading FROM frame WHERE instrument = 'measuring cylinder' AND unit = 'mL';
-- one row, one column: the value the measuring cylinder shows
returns 4.6 mL
